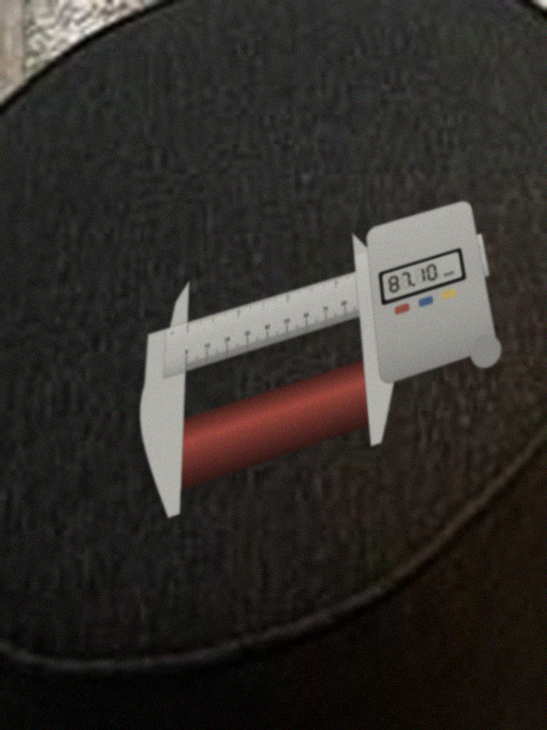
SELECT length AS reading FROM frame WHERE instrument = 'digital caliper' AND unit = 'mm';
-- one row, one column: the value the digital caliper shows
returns 87.10 mm
